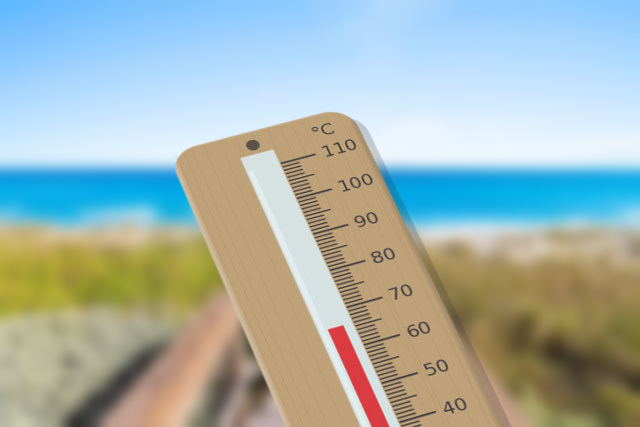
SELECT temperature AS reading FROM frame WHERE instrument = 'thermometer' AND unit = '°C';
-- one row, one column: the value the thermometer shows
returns 66 °C
